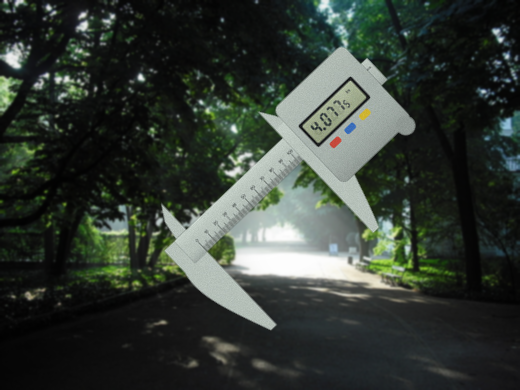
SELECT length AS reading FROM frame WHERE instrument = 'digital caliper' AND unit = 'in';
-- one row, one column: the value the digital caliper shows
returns 4.0775 in
